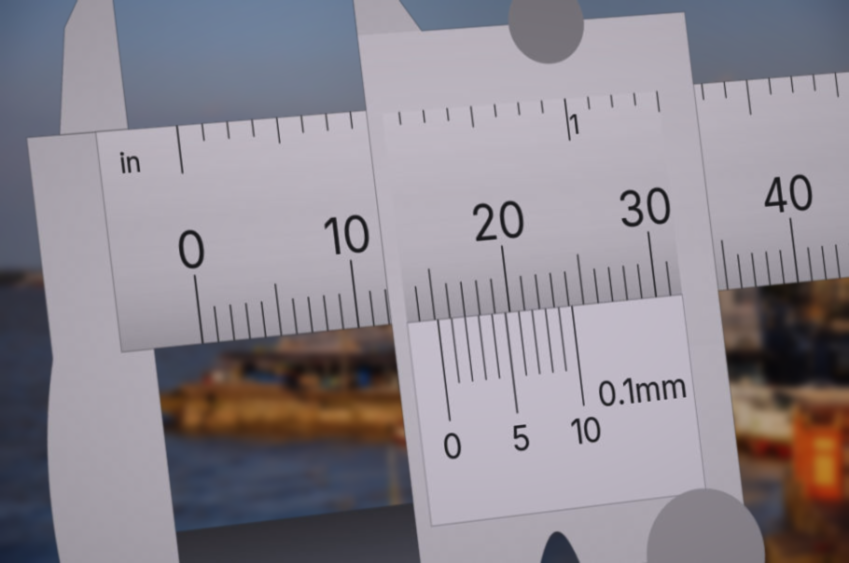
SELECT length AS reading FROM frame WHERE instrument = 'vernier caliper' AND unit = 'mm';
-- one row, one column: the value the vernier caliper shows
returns 15.2 mm
